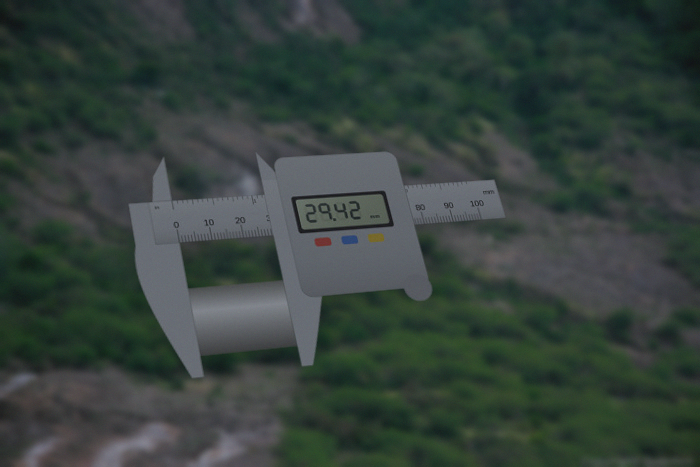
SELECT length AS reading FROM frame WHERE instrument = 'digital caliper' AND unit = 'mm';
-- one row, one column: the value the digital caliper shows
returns 29.42 mm
